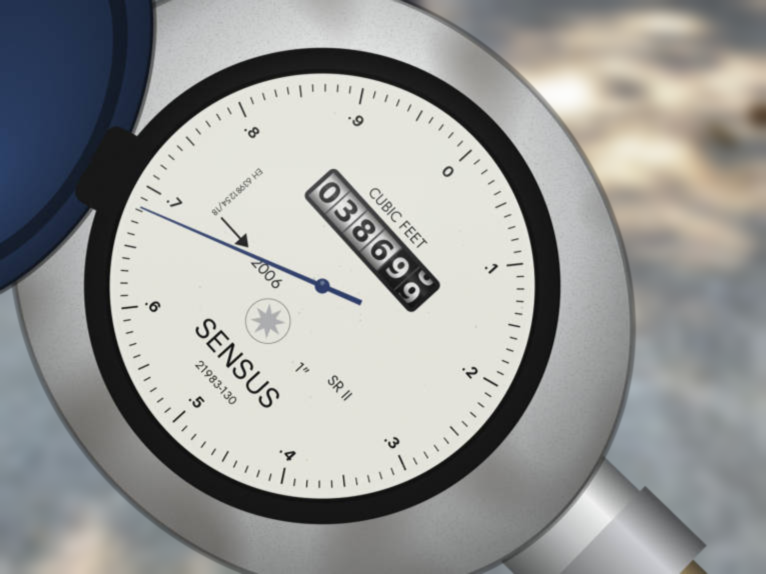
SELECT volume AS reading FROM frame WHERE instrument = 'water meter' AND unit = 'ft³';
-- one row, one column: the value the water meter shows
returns 38698.68 ft³
